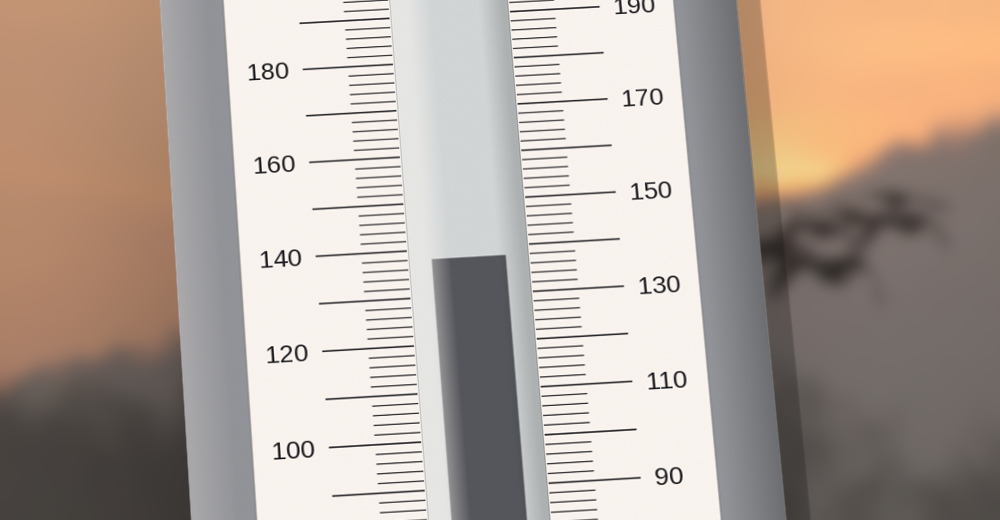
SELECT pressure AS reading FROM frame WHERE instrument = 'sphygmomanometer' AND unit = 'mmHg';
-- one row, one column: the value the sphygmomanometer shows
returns 138 mmHg
